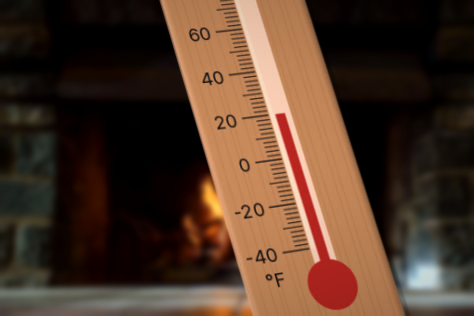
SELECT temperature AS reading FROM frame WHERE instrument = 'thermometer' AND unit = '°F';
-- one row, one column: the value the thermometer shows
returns 20 °F
